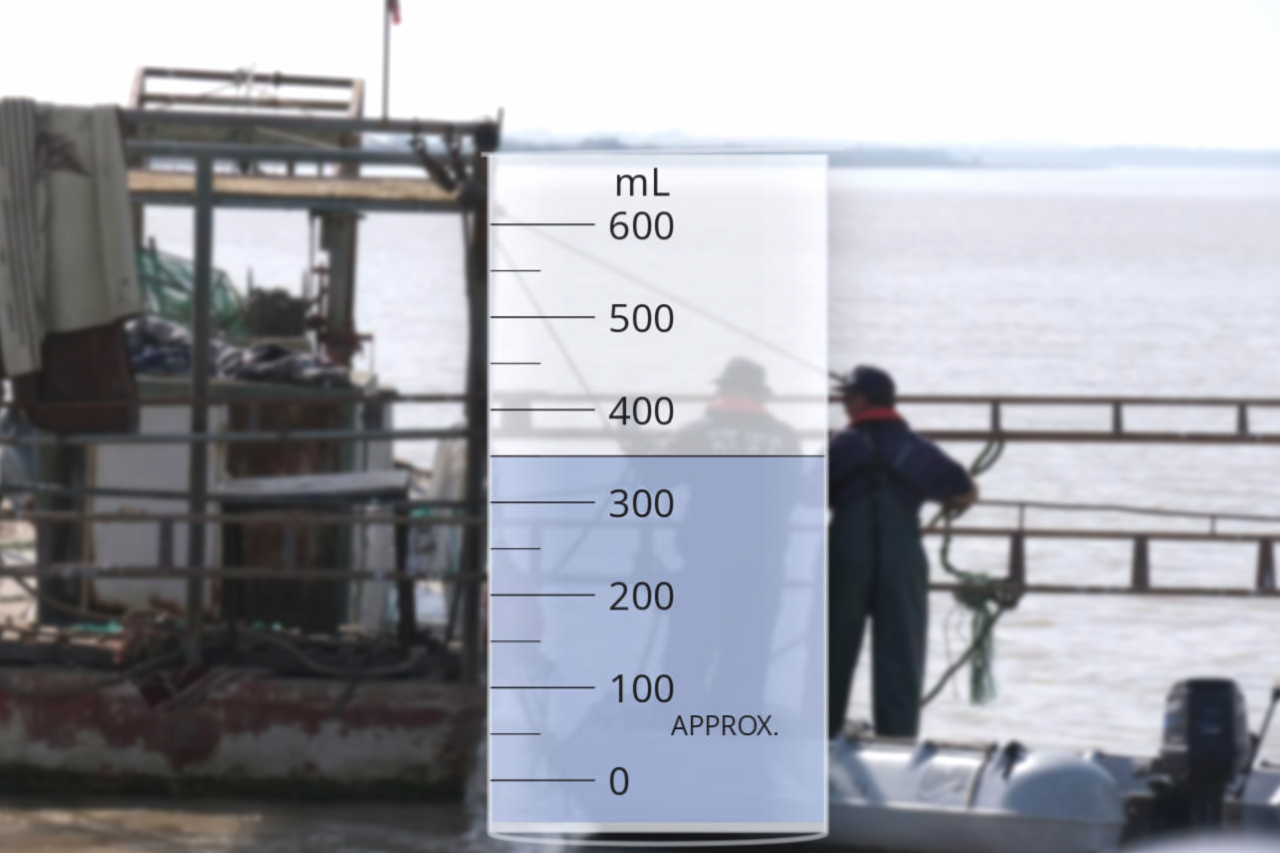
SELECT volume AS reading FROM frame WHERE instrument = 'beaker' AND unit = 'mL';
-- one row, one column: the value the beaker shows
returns 350 mL
